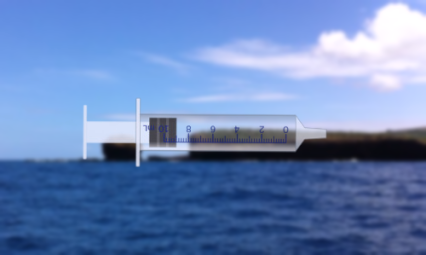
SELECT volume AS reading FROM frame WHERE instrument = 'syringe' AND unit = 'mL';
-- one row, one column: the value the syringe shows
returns 9 mL
